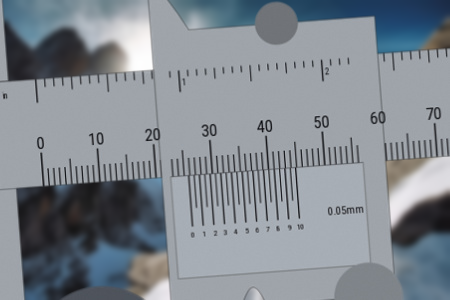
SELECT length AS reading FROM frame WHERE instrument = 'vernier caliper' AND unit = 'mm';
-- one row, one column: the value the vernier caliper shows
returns 25.8 mm
